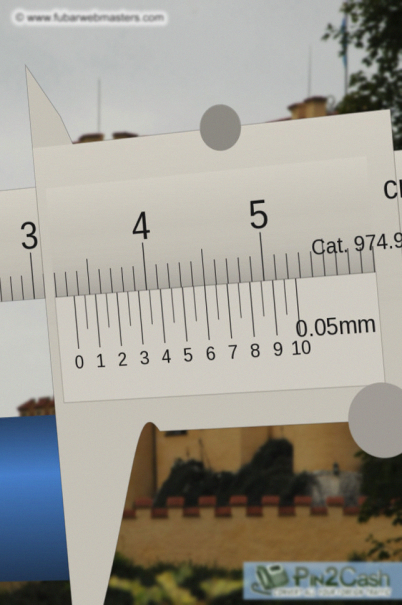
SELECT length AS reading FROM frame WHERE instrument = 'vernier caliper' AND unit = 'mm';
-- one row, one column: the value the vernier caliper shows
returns 33.6 mm
